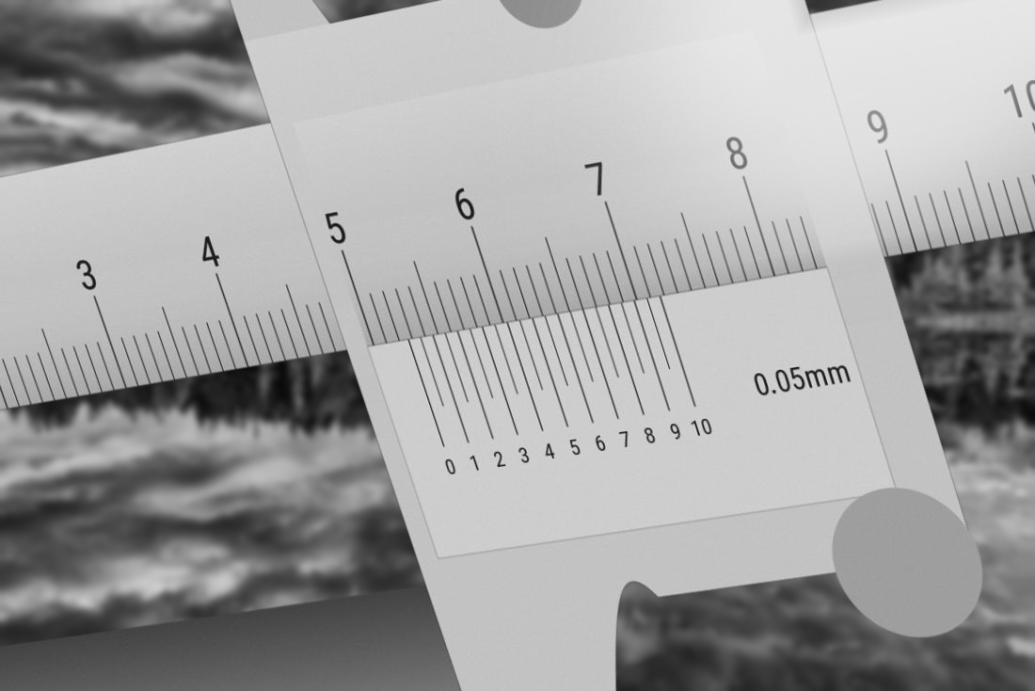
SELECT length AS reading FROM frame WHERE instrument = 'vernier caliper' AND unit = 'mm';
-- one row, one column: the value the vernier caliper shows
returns 52.7 mm
